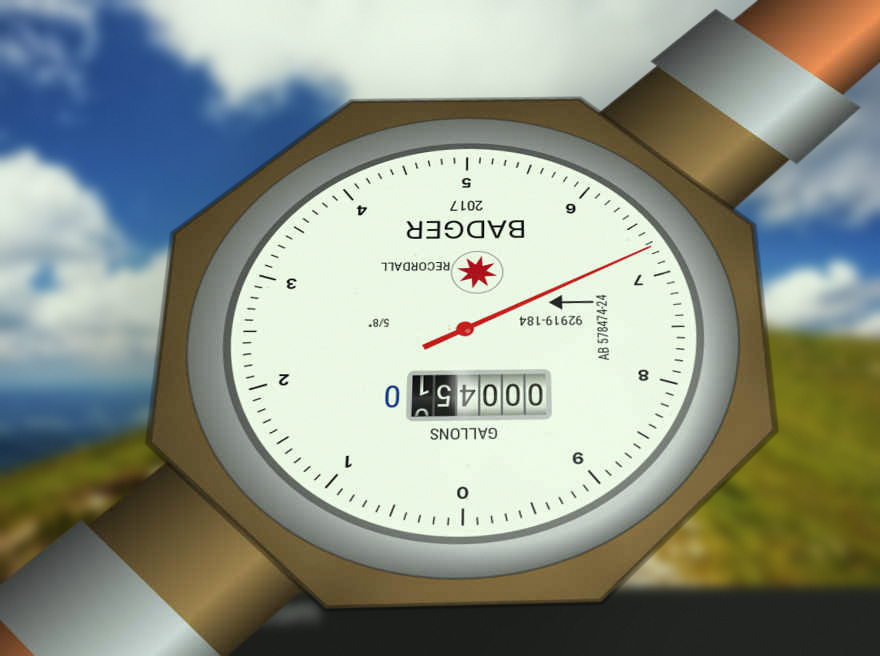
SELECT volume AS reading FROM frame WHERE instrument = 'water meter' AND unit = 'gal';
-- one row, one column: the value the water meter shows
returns 4506.7 gal
